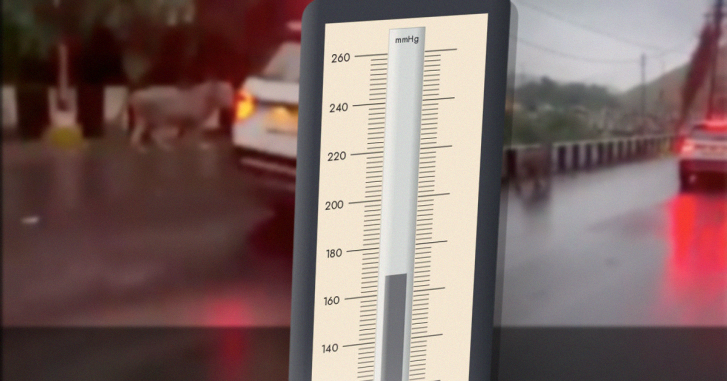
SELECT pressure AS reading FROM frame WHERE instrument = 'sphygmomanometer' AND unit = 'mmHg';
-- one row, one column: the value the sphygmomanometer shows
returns 168 mmHg
